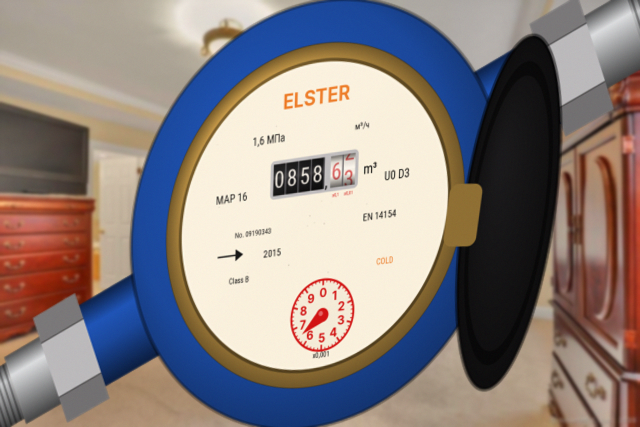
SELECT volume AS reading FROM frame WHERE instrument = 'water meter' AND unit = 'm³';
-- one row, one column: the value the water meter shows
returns 858.626 m³
